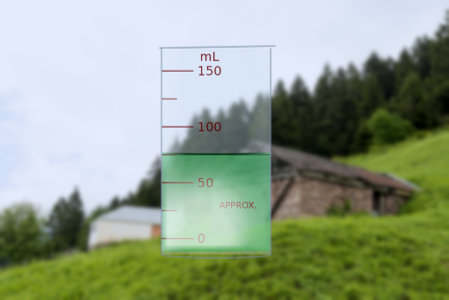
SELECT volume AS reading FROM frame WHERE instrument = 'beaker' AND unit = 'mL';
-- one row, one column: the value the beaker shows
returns 75 mL
